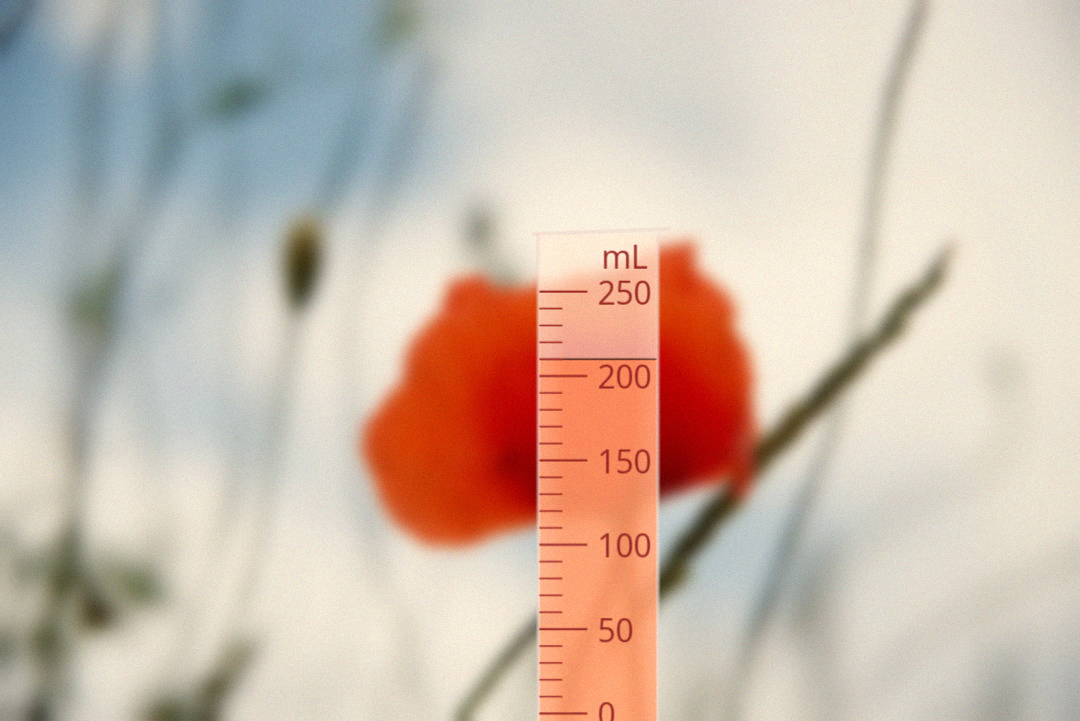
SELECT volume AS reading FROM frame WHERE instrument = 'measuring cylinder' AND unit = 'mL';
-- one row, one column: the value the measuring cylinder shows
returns 210 mL
